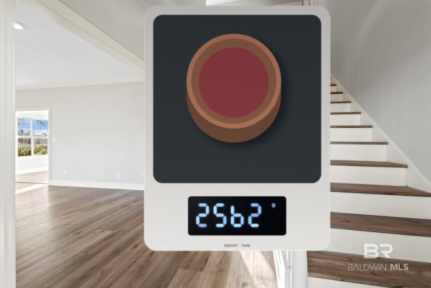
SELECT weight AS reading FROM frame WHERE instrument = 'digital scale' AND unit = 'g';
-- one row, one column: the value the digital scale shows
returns 2562 g
